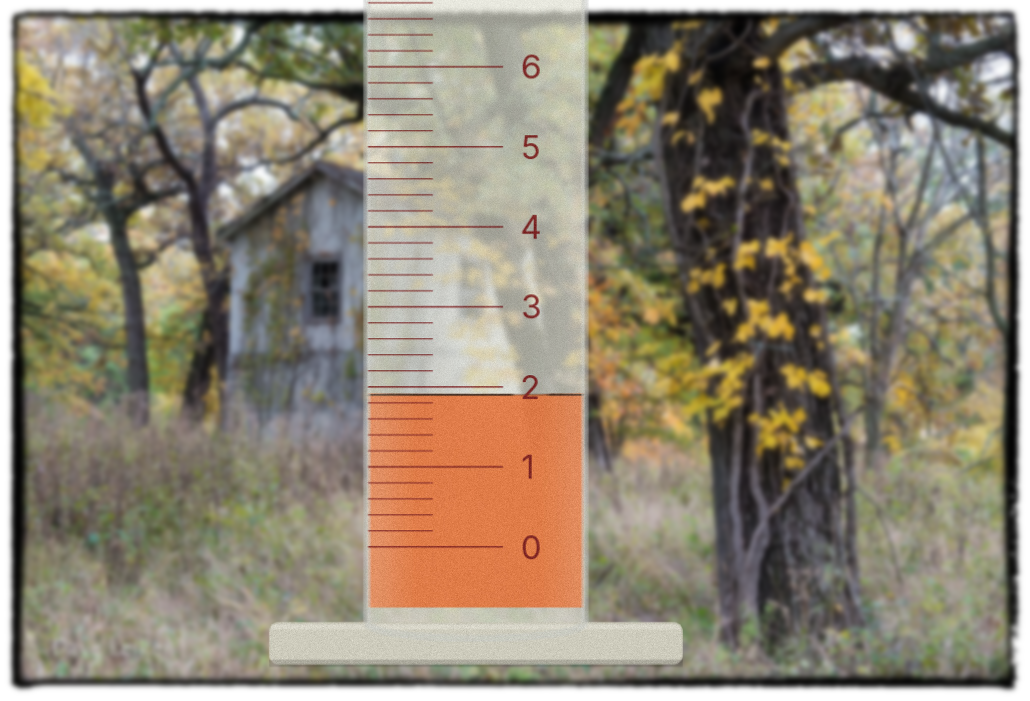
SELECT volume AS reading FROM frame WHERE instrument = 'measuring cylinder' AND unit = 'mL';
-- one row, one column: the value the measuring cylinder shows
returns 1.9 mL
